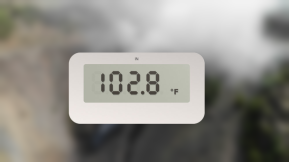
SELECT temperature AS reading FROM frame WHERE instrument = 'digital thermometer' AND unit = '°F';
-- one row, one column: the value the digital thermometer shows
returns 102.8 °F
